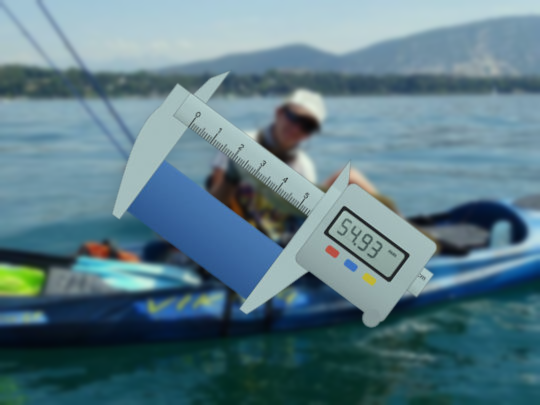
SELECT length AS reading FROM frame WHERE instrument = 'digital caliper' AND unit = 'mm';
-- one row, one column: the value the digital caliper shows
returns 54.93 mm
